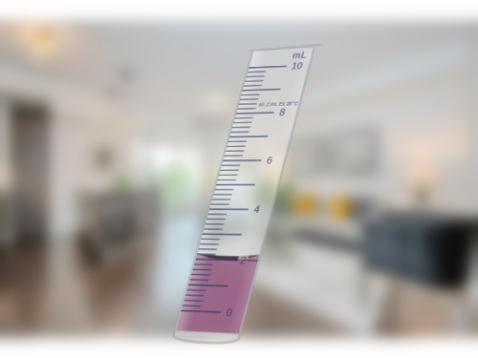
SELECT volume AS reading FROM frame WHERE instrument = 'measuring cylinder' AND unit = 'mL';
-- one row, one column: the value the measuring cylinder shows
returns 2 mL
